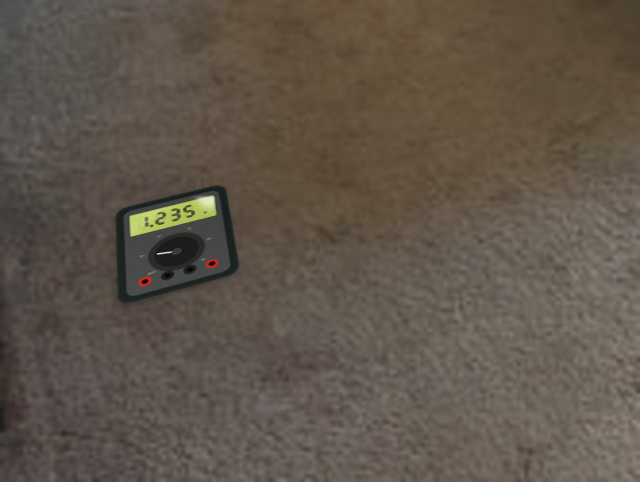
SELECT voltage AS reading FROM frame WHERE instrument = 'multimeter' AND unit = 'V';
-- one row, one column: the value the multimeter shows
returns 1.235 V
